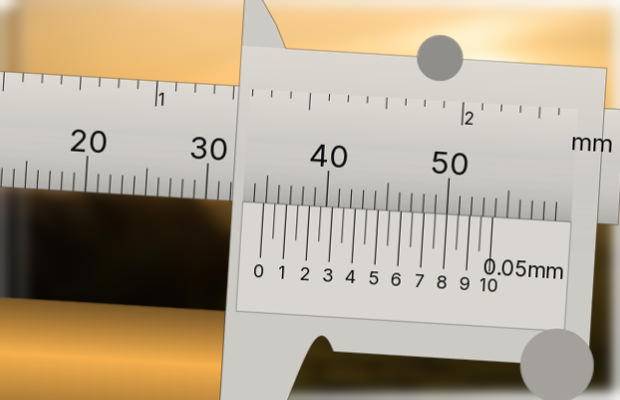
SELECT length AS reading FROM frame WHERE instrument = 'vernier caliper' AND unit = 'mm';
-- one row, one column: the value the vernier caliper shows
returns 34.8 mm
